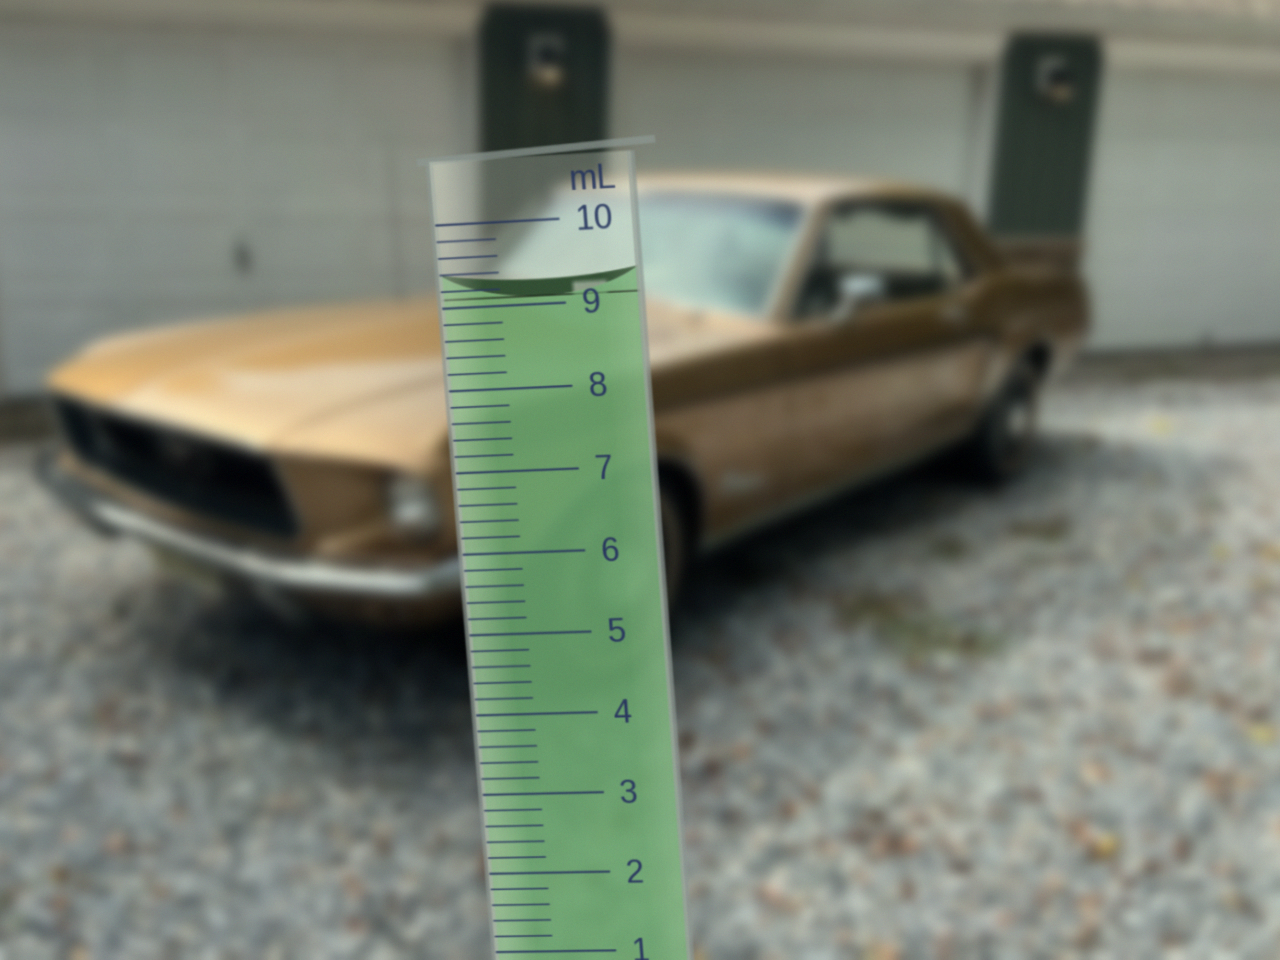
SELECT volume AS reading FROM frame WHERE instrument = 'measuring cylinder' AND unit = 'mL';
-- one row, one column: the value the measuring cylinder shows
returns 9.1 mL
